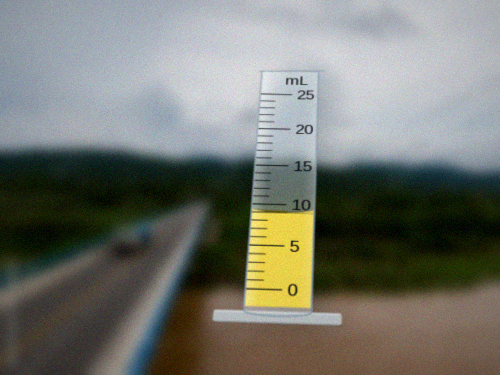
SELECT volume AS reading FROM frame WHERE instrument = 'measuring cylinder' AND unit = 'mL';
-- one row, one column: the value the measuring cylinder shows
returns 9 mL
